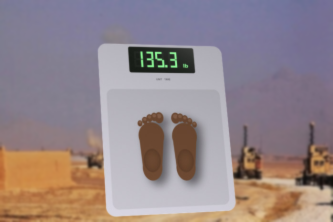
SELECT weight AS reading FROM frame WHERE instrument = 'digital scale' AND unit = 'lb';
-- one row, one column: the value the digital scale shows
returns 135.3 lb
